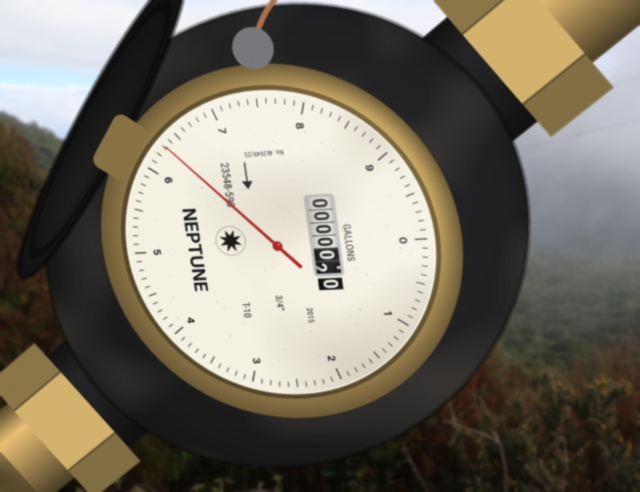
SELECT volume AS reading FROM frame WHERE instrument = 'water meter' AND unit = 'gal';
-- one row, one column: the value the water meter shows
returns 16.3 gal
